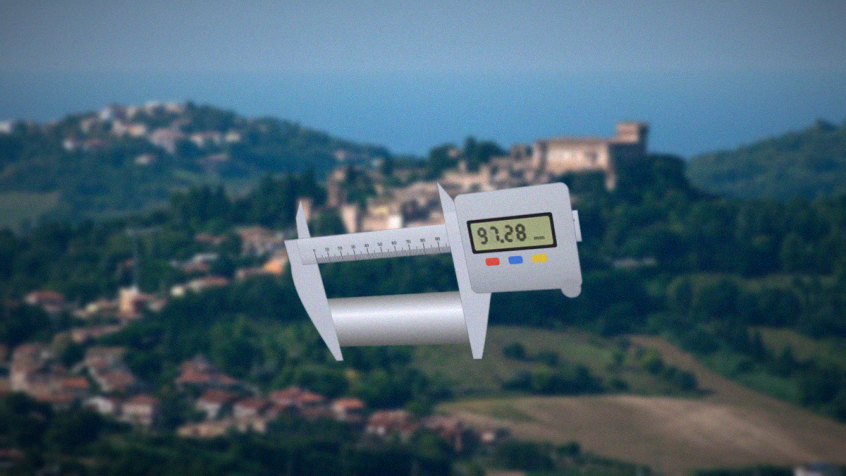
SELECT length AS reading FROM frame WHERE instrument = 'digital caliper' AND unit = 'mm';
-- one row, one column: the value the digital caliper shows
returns 97.28 mm
